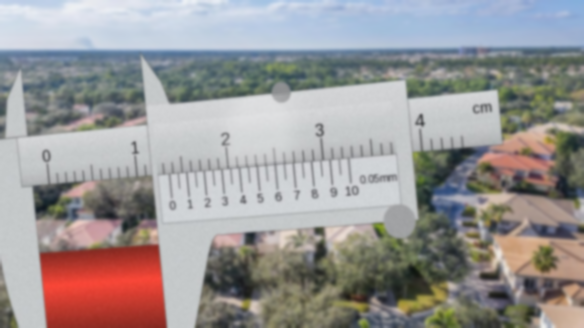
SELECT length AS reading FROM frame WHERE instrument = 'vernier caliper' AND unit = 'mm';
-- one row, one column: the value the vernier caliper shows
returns 13.6 mm
